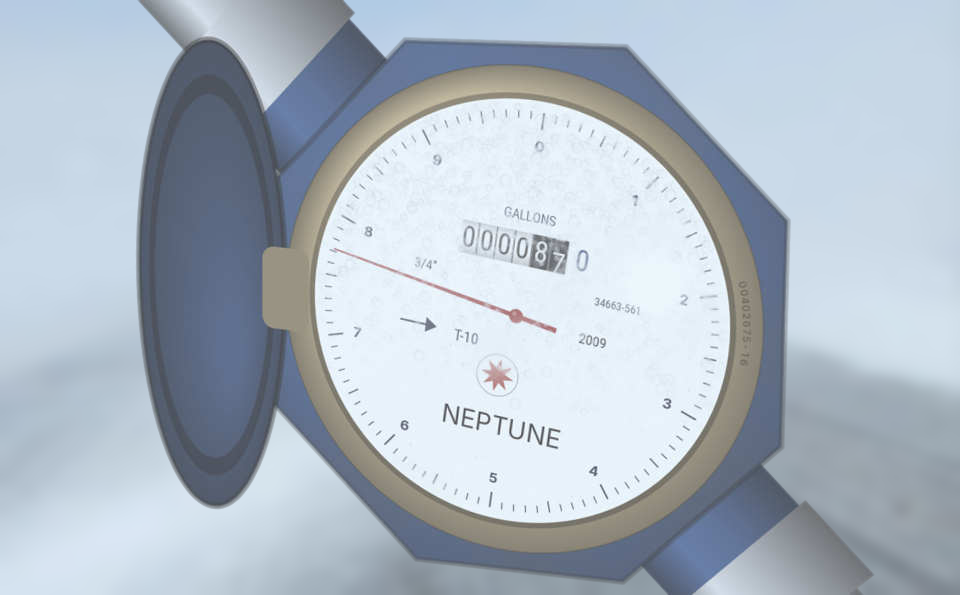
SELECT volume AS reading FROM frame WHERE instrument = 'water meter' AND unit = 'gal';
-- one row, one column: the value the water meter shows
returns 867.7 gal
